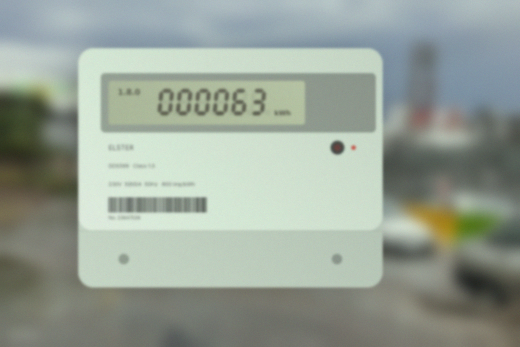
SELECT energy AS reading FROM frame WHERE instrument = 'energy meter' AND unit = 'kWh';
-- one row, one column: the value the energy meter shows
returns 63 kWh
